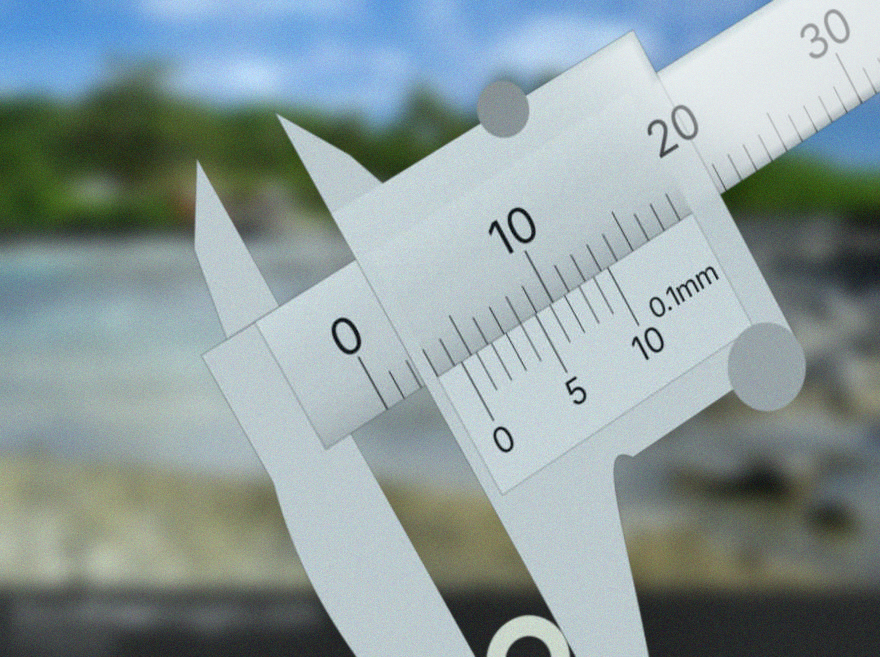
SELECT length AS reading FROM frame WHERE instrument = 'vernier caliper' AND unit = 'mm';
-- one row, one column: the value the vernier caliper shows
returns 4.4 mm
